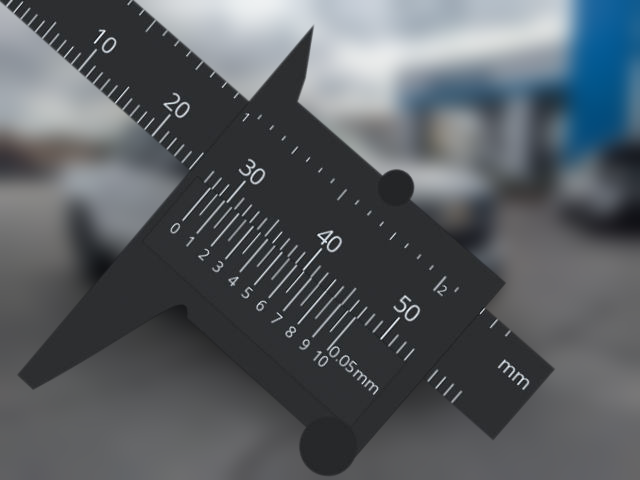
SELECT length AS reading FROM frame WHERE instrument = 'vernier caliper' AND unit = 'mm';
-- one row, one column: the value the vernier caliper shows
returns 27.8 mm
